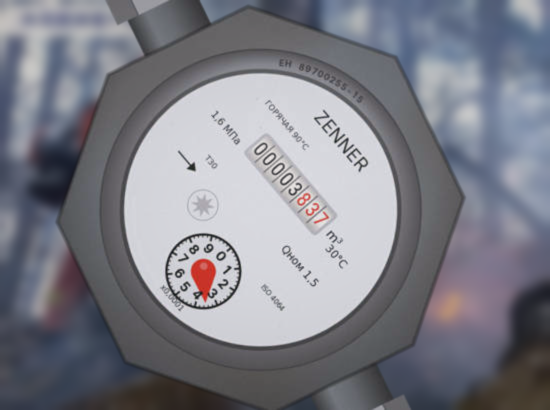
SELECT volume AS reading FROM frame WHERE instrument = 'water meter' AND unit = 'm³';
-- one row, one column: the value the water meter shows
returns 3.8373 m³
